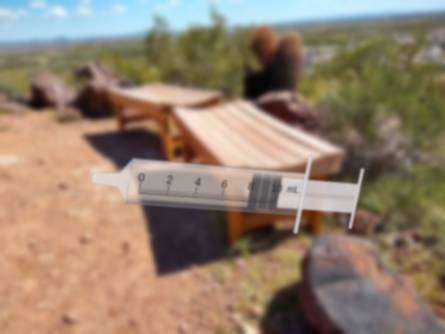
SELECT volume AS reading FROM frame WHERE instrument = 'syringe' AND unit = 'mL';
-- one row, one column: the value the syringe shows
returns 8 mL
